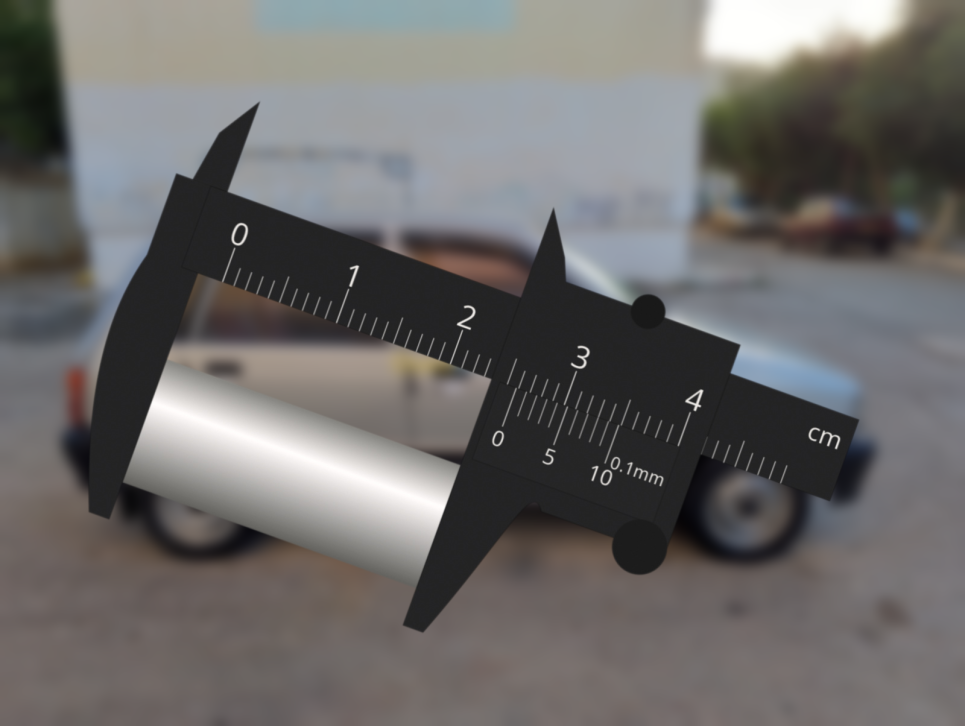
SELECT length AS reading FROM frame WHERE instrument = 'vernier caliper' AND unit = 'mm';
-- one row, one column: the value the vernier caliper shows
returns 25.8 mm
